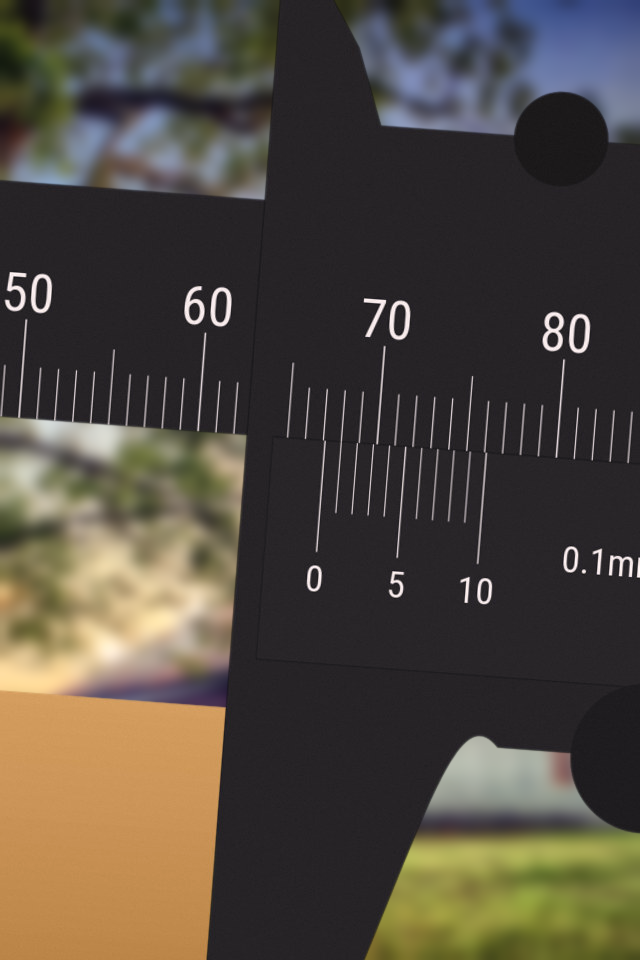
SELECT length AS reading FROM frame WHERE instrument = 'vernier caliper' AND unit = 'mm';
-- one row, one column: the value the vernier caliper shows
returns 67.1 mm
